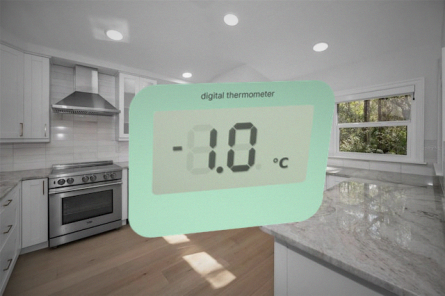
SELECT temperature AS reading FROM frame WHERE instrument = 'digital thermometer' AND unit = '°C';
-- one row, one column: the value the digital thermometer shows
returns -1.0 °C
